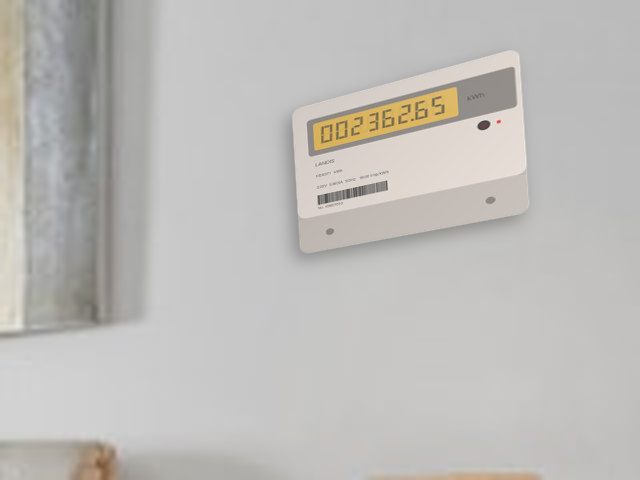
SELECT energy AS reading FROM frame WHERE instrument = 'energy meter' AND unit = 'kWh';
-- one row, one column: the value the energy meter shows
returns 2362.65 kWh
